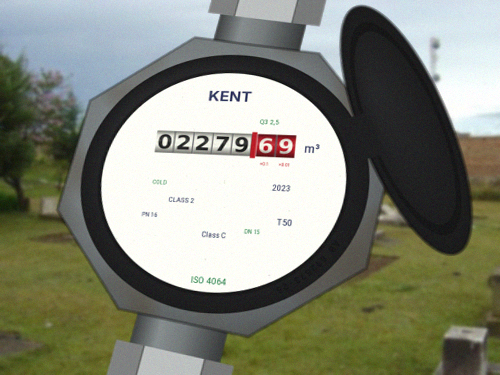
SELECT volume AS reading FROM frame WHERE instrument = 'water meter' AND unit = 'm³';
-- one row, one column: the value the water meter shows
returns 2279.69 m³
